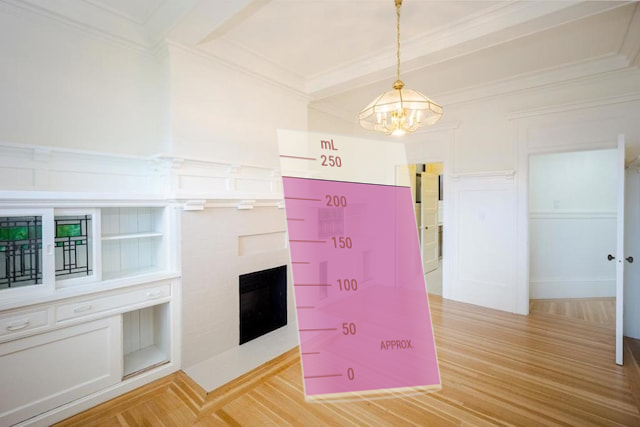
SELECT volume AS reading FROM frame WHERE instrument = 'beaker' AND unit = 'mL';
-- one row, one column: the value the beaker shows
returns 225 mL
